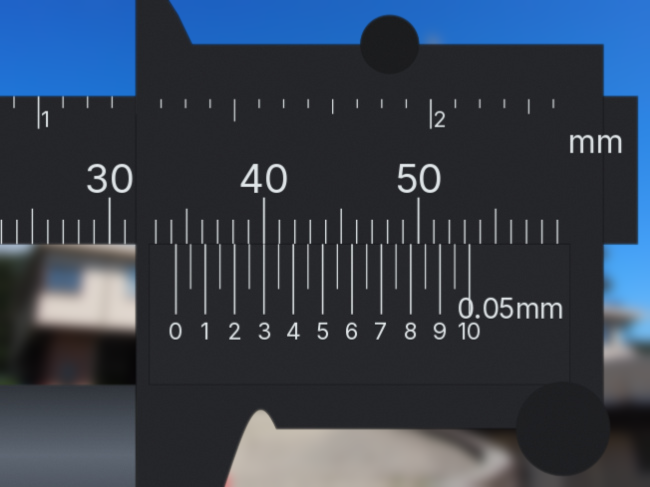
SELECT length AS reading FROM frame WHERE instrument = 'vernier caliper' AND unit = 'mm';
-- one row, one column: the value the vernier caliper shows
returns 34.3 mm
